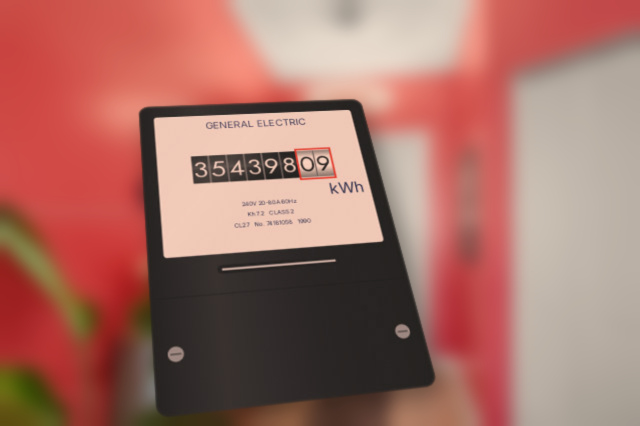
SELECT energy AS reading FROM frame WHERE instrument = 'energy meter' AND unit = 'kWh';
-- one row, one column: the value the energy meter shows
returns 354398.09 kWh
